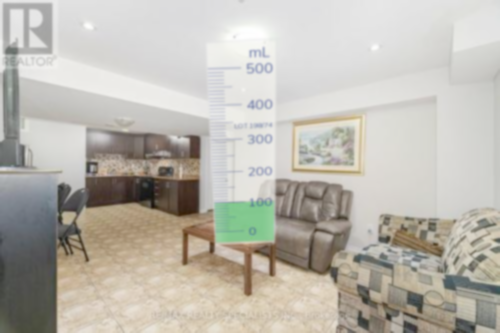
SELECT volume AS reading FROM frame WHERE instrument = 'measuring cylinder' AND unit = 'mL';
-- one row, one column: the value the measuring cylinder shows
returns 100 mL
